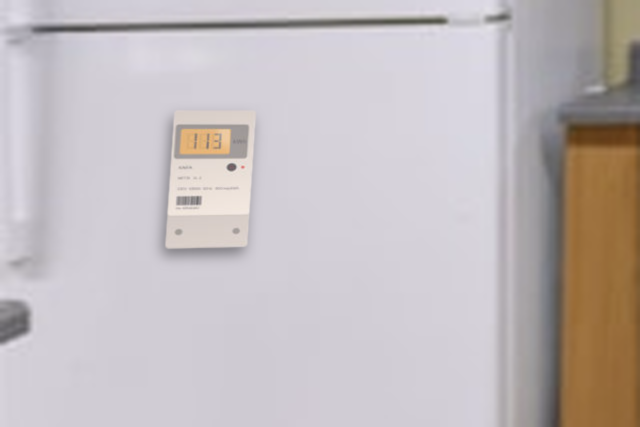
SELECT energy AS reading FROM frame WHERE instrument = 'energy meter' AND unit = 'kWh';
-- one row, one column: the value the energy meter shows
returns 113 kWh
